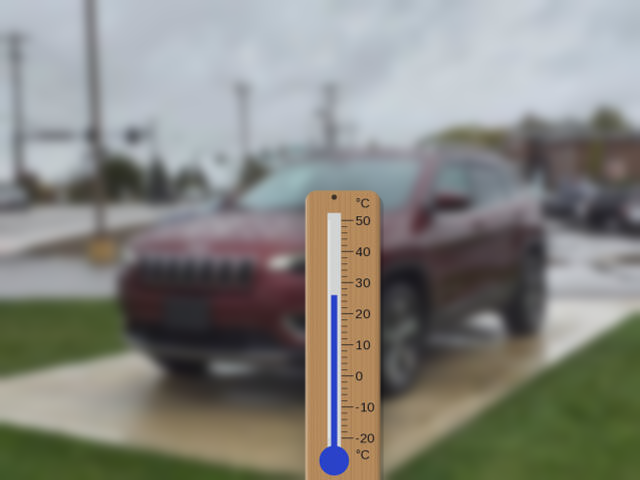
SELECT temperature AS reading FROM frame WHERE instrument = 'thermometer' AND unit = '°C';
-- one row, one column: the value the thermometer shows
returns 26 °C
